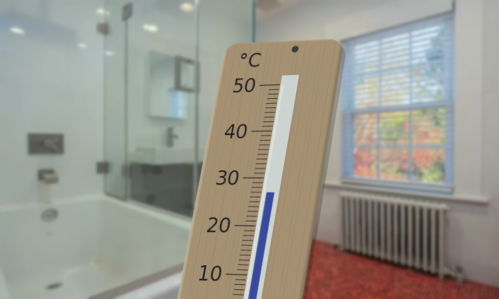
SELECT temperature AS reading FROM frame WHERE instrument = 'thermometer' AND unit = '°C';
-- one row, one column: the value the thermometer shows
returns 27 °C
